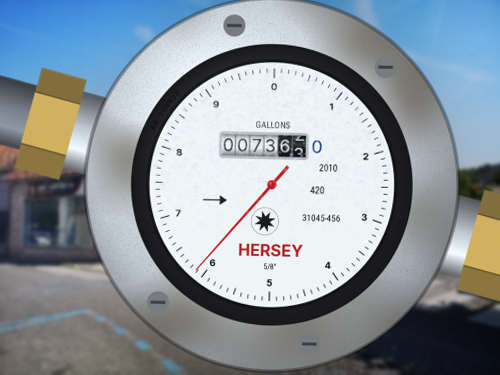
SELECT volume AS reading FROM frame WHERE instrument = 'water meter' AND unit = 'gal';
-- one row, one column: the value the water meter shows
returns 73626.1 gal
